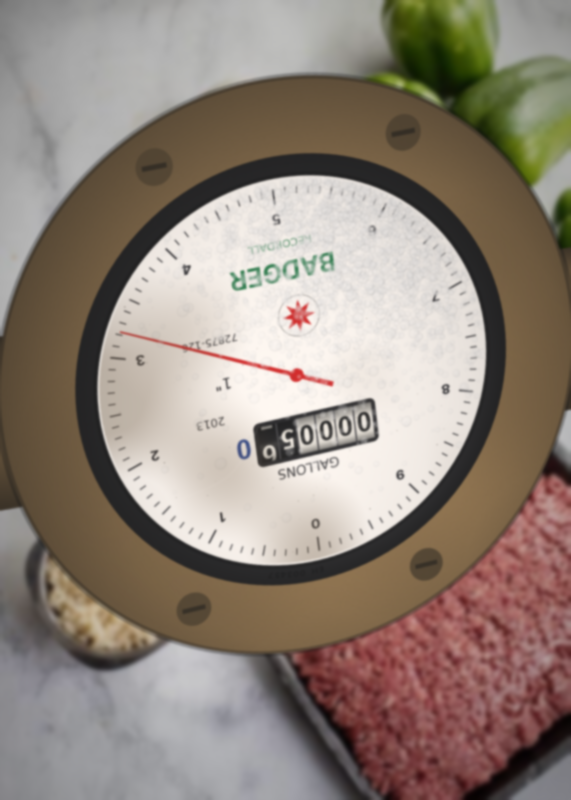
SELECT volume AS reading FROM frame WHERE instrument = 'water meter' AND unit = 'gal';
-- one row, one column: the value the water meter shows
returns 563.2 gal
